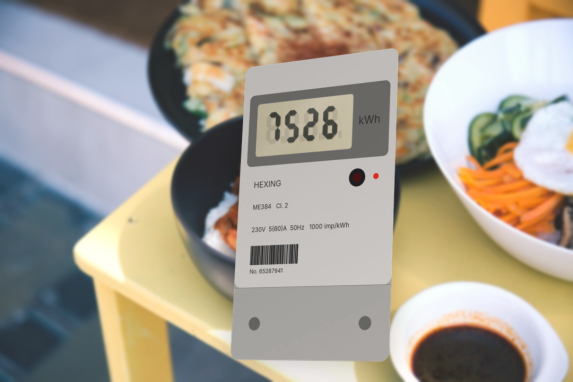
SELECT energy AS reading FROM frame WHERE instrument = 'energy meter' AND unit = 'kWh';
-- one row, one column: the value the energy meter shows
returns 7526 kWh
